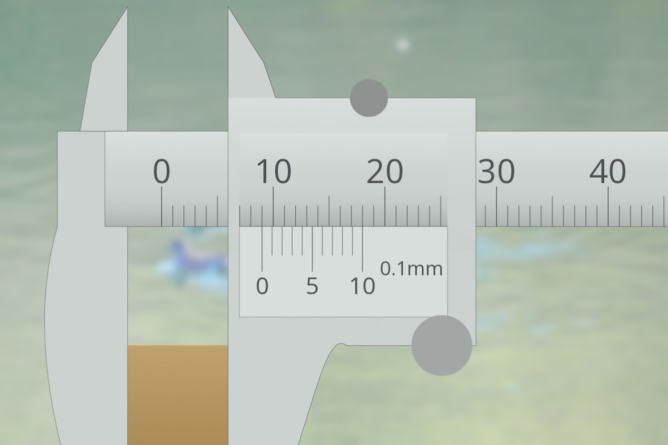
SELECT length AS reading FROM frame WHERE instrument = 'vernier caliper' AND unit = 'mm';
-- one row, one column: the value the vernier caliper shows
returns 9.0 mm
